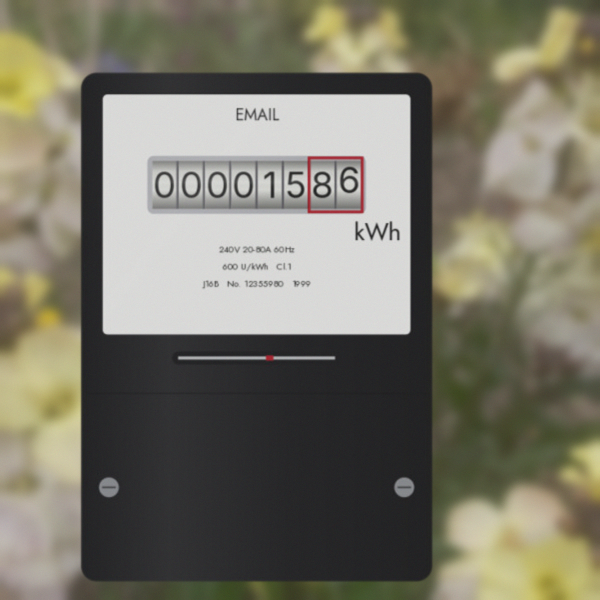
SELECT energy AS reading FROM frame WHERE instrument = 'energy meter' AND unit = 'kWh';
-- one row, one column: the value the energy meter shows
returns 15.86 kWh
